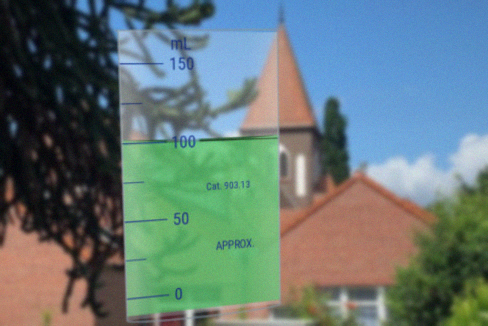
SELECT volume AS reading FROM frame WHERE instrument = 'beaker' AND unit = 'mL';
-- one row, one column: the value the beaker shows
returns 100 mL
